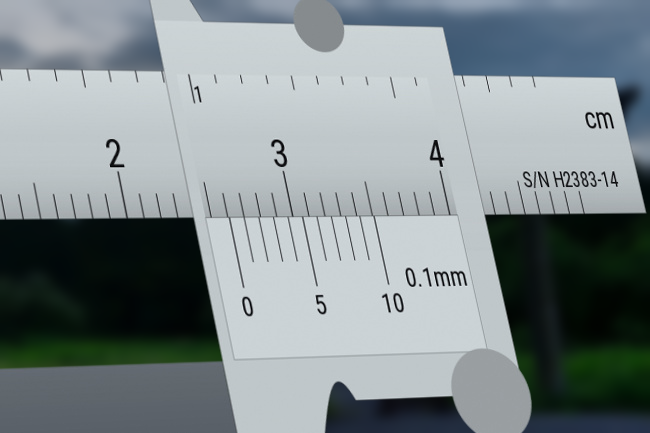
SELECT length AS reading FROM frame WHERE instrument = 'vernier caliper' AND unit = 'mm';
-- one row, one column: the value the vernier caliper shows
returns 26.1 mm
